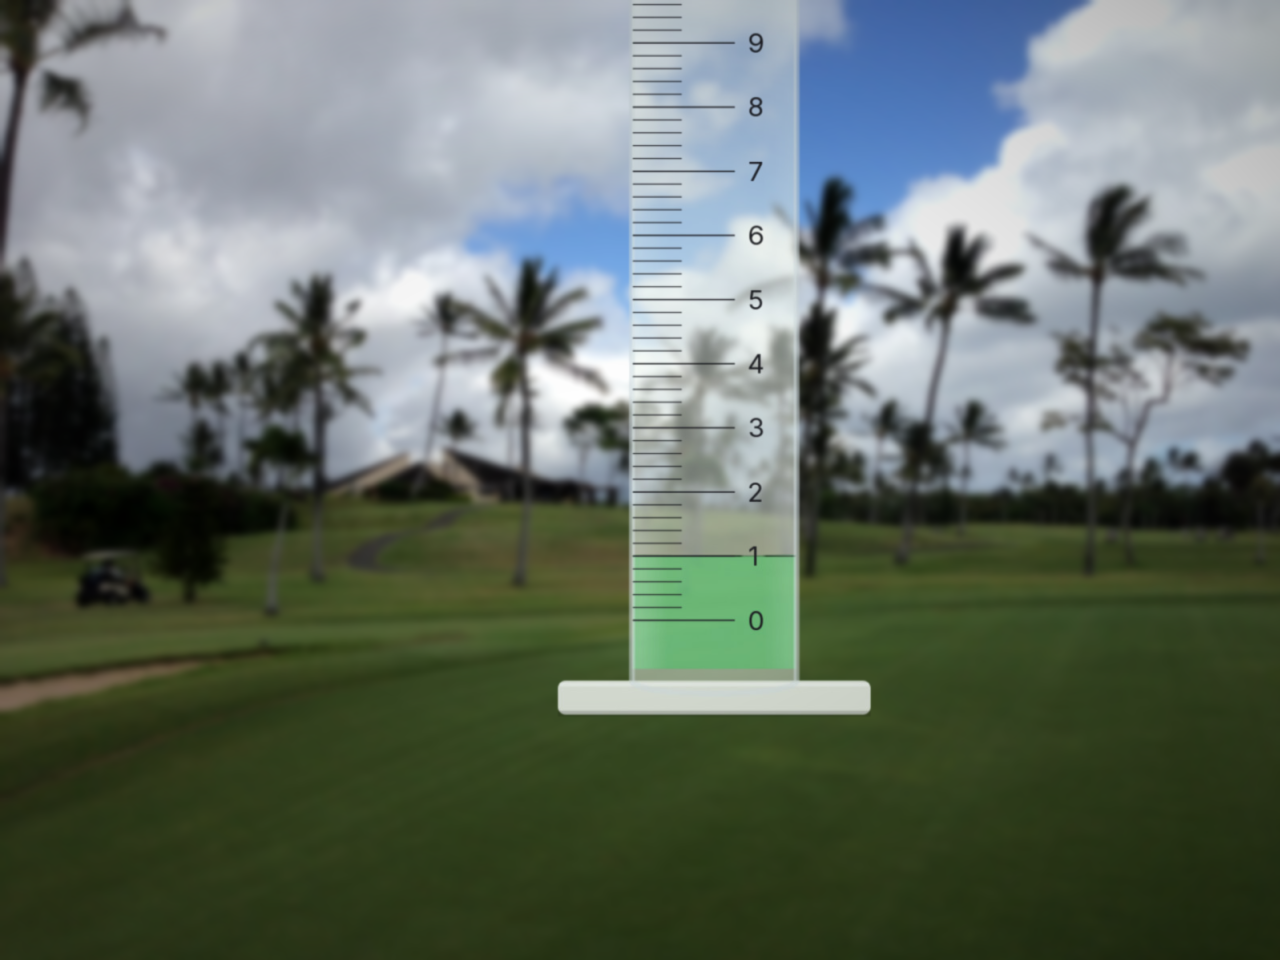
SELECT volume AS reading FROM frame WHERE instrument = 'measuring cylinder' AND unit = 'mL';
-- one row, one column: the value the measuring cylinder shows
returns 1 mL
